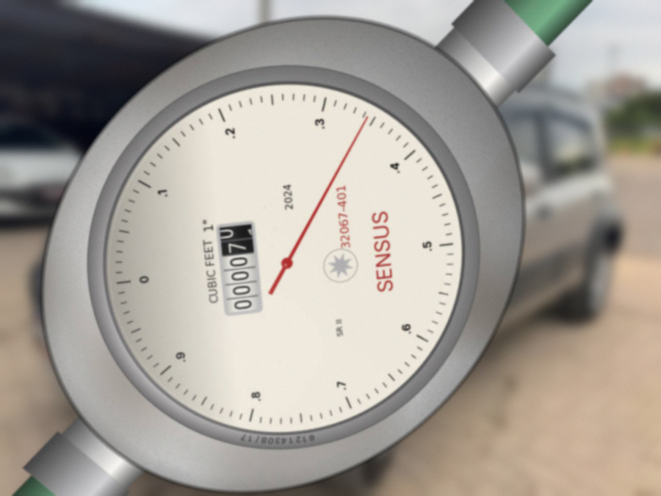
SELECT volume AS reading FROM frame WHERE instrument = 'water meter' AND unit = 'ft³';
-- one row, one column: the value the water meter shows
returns 70.34 ft³
